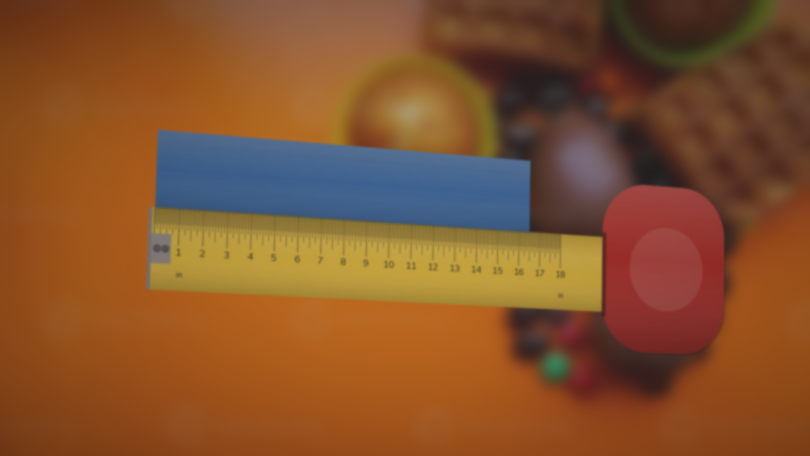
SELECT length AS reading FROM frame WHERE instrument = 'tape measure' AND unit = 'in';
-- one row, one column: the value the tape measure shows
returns 16.5 in
